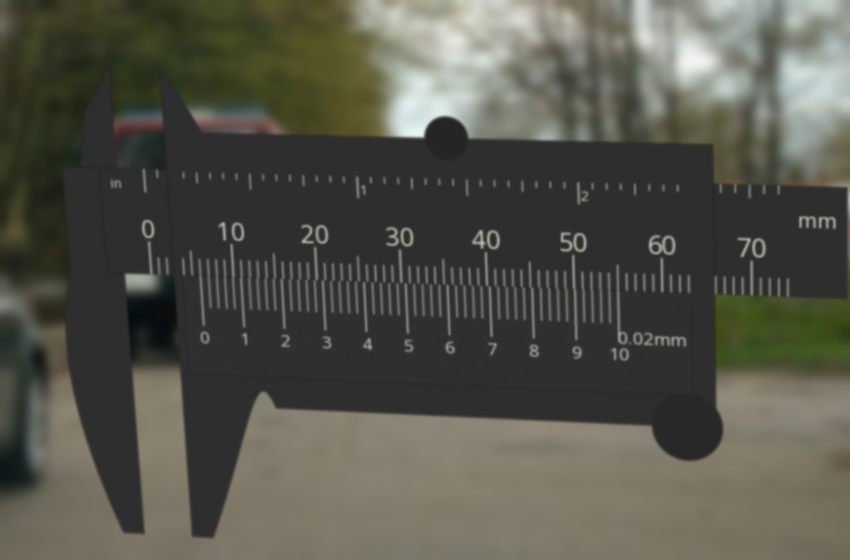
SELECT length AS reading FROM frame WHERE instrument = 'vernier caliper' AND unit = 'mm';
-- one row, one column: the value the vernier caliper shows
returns 6.0 mm
